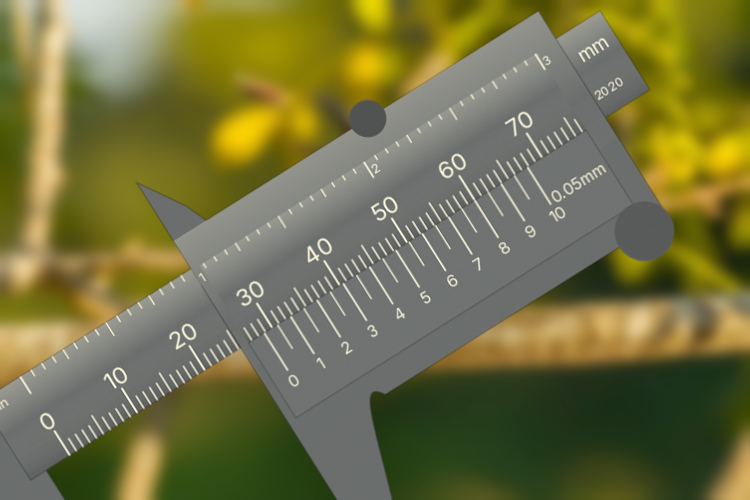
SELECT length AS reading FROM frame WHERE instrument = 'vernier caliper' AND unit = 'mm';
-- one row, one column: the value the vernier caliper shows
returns 28.8 mm
